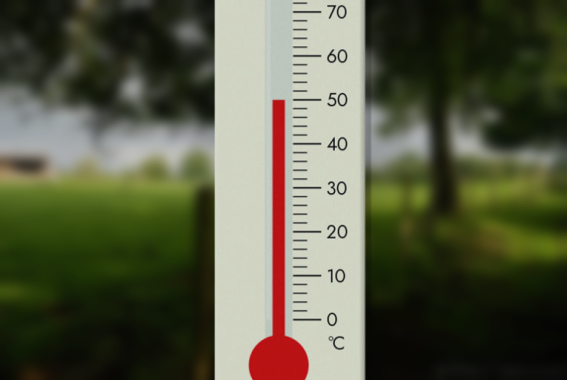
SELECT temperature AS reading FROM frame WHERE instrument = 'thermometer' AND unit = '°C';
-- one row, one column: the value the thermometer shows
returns 50 °C
